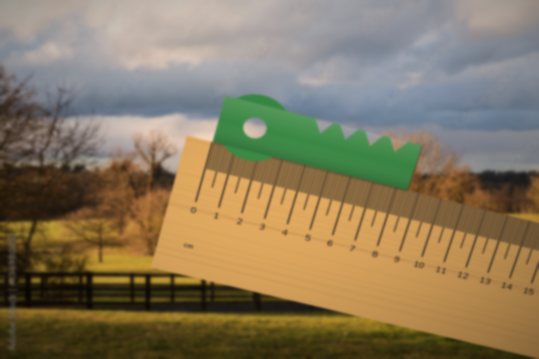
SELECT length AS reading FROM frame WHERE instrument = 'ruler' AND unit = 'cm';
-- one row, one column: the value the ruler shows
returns 8.5 cm
